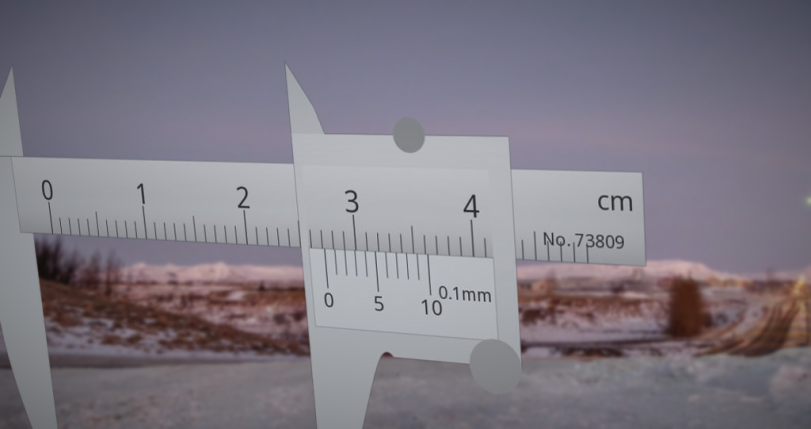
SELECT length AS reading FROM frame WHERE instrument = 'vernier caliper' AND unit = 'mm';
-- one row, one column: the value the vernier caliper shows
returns 27.2 mm
